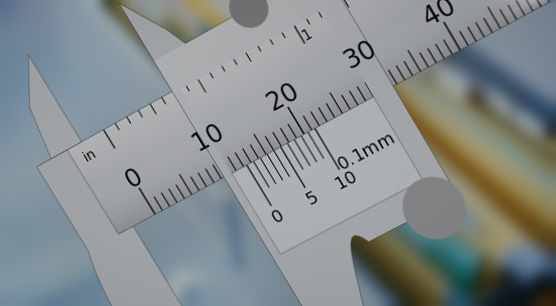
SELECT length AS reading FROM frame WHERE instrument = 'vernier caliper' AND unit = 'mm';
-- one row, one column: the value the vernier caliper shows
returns 12.4 mm
